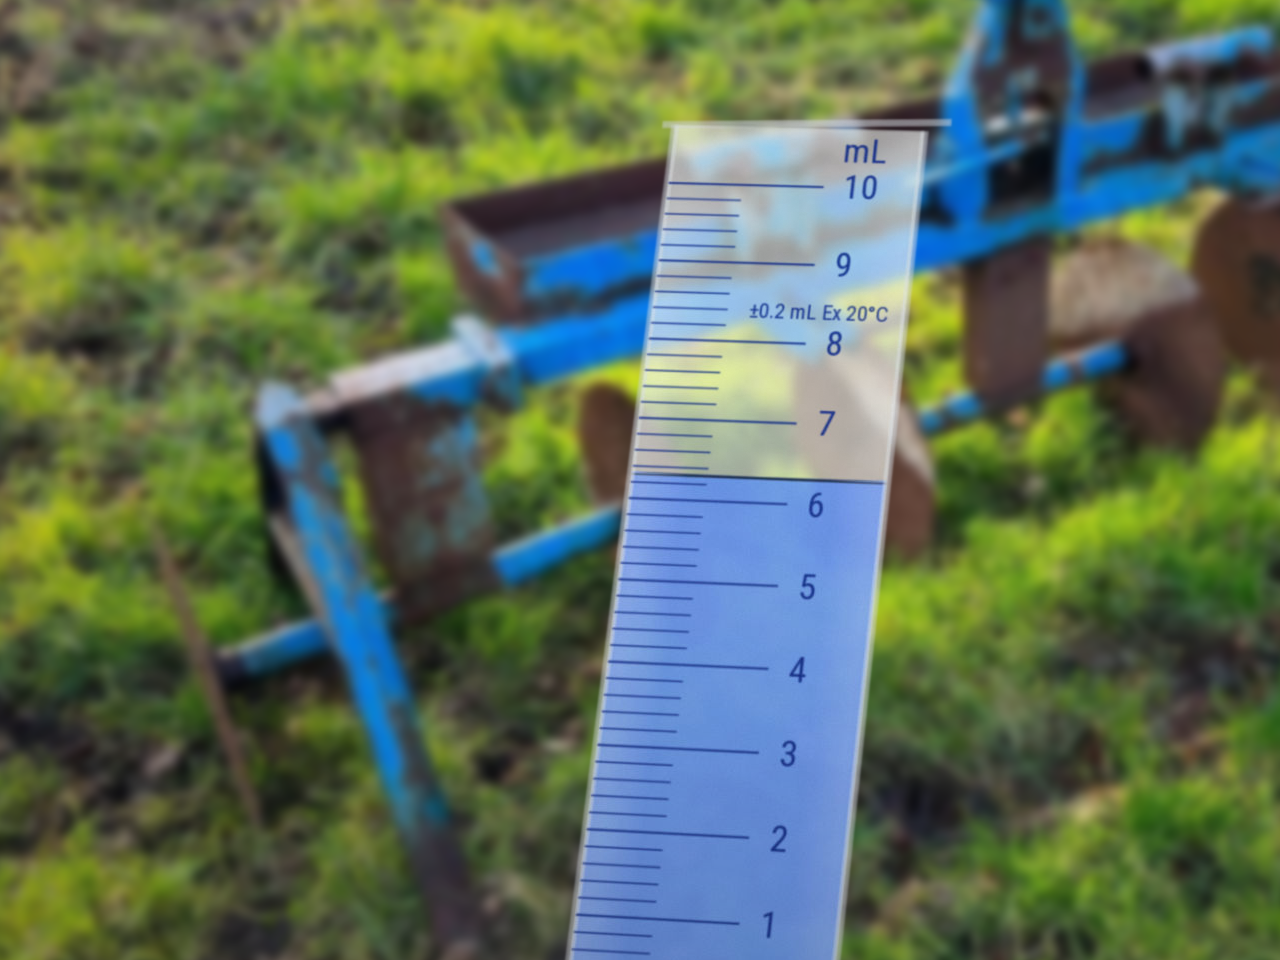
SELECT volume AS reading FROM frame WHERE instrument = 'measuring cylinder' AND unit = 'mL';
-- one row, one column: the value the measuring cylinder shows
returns 6.3 mL
